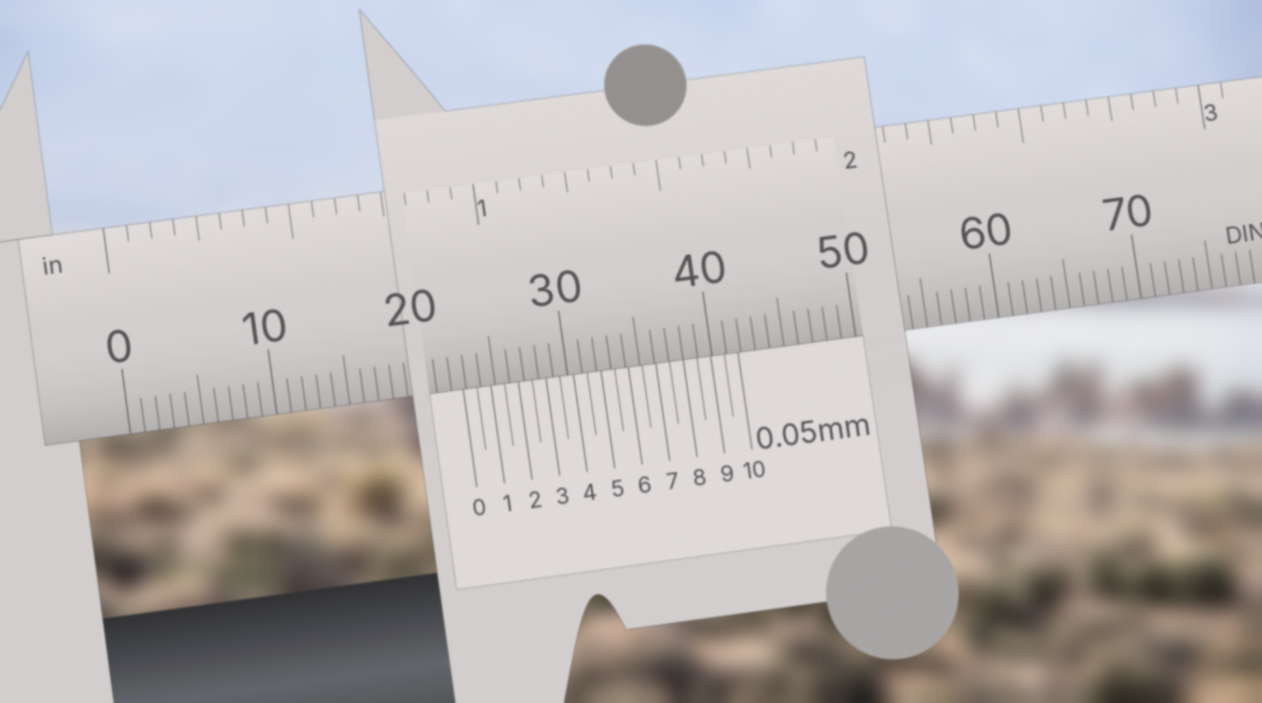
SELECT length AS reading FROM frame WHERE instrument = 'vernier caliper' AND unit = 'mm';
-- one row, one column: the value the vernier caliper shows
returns 22.8 mm
